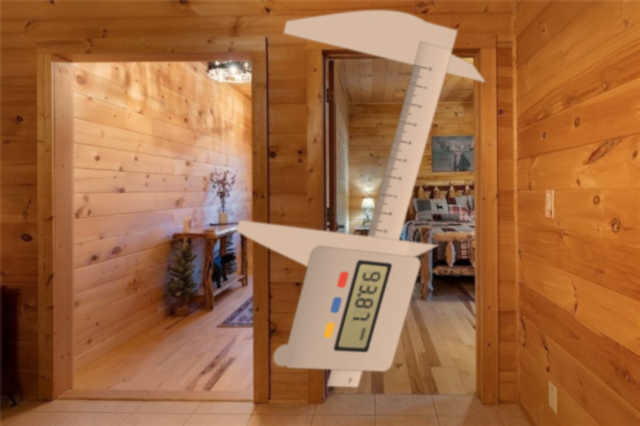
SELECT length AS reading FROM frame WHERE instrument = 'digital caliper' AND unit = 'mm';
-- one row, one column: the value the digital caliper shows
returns 93.87 mm
